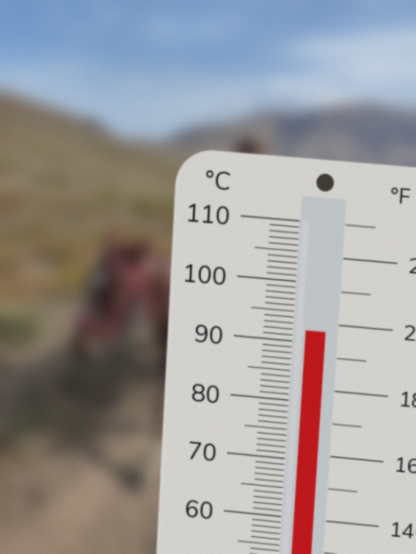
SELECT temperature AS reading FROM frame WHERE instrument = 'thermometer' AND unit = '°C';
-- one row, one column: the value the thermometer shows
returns 92 °C
